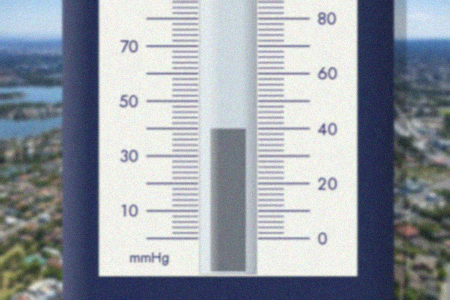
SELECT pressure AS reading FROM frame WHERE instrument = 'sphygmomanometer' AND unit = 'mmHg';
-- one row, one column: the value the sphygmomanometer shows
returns 40 mmHg
